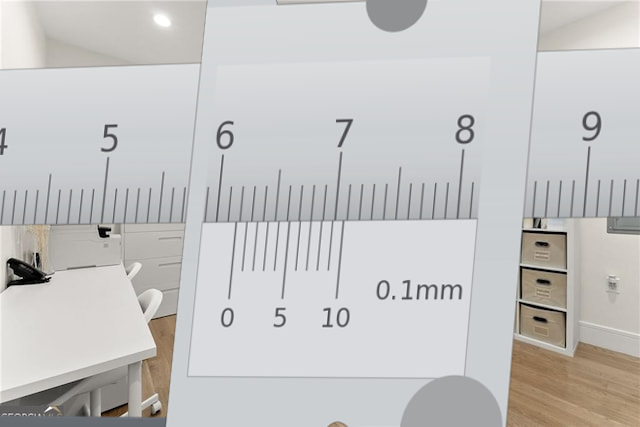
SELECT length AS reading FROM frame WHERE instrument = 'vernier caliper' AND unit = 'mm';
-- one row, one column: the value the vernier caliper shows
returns 61.7 mm
